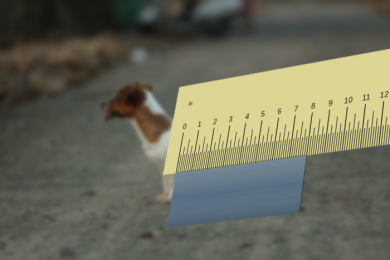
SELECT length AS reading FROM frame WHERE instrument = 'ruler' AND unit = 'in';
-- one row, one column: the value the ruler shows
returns 8 in
